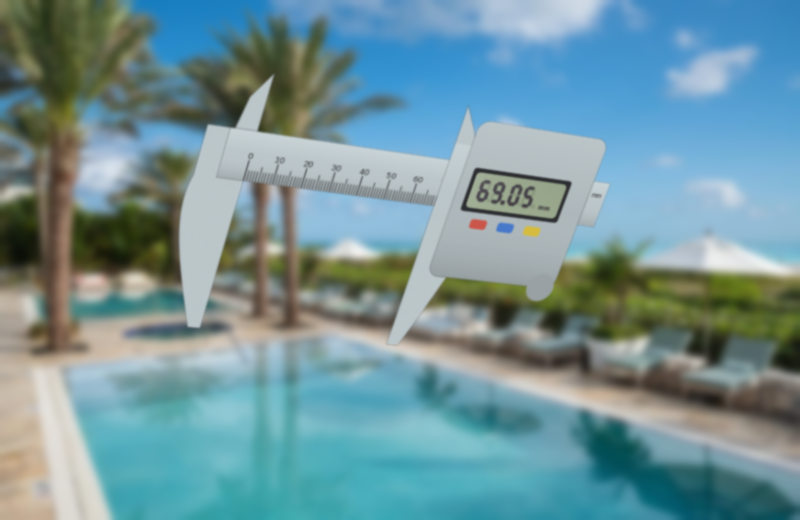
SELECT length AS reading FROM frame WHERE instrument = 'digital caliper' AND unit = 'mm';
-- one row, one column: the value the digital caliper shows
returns 69.05 mm
